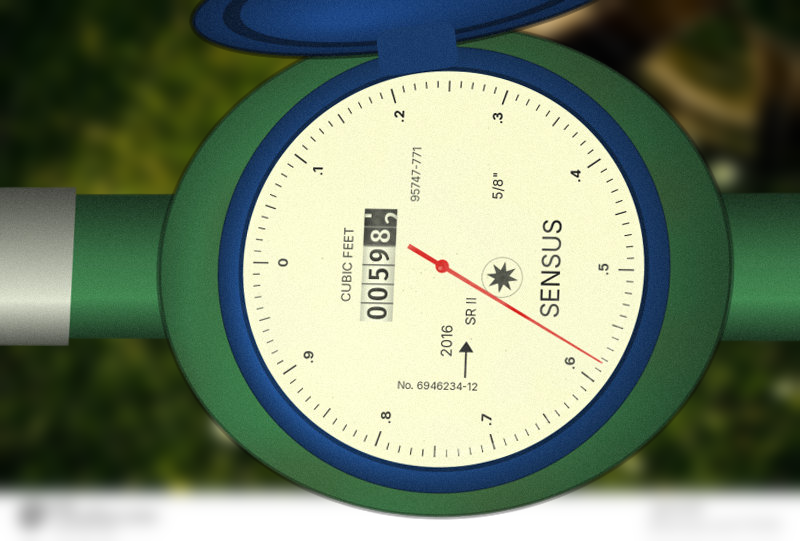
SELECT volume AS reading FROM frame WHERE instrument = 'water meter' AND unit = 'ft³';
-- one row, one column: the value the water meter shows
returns 5981.58 ft³
